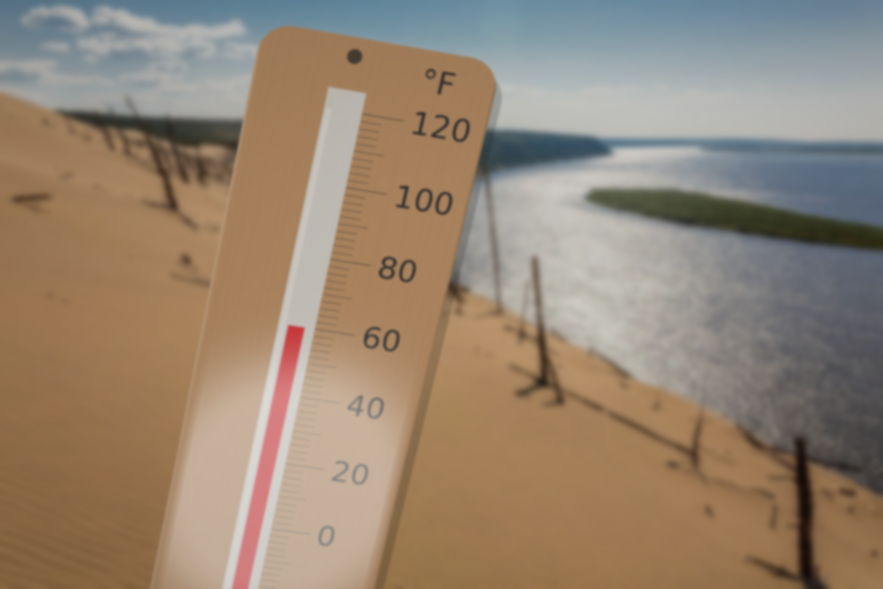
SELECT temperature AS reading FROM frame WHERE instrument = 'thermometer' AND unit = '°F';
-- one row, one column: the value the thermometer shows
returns 60 °F
